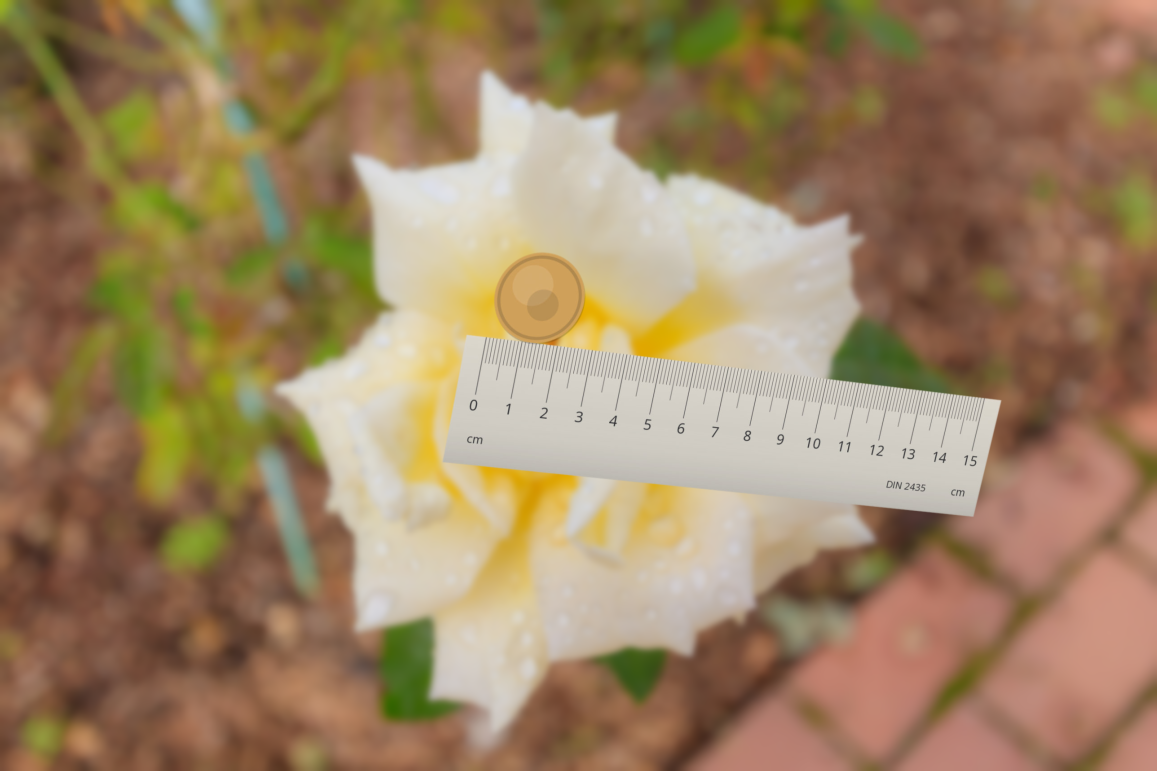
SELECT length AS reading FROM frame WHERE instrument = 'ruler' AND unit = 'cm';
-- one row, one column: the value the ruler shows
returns 2.5 cm
